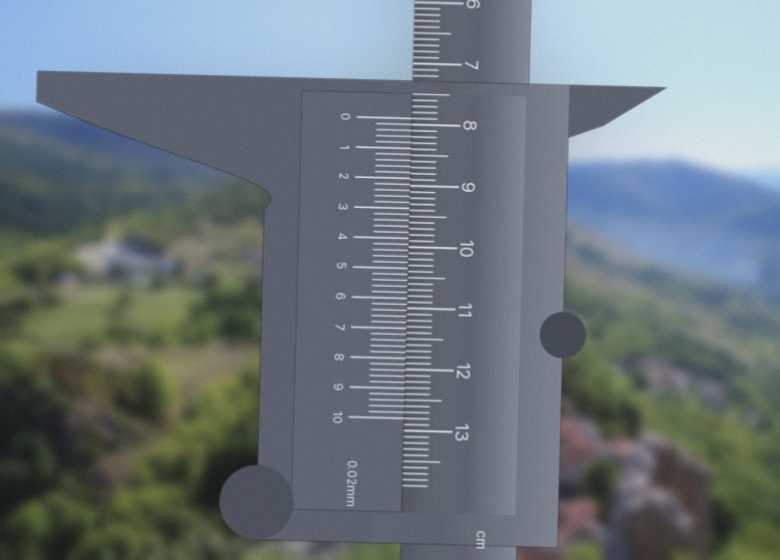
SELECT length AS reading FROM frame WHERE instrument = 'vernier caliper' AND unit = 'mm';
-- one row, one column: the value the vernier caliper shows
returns 79.0 mm
